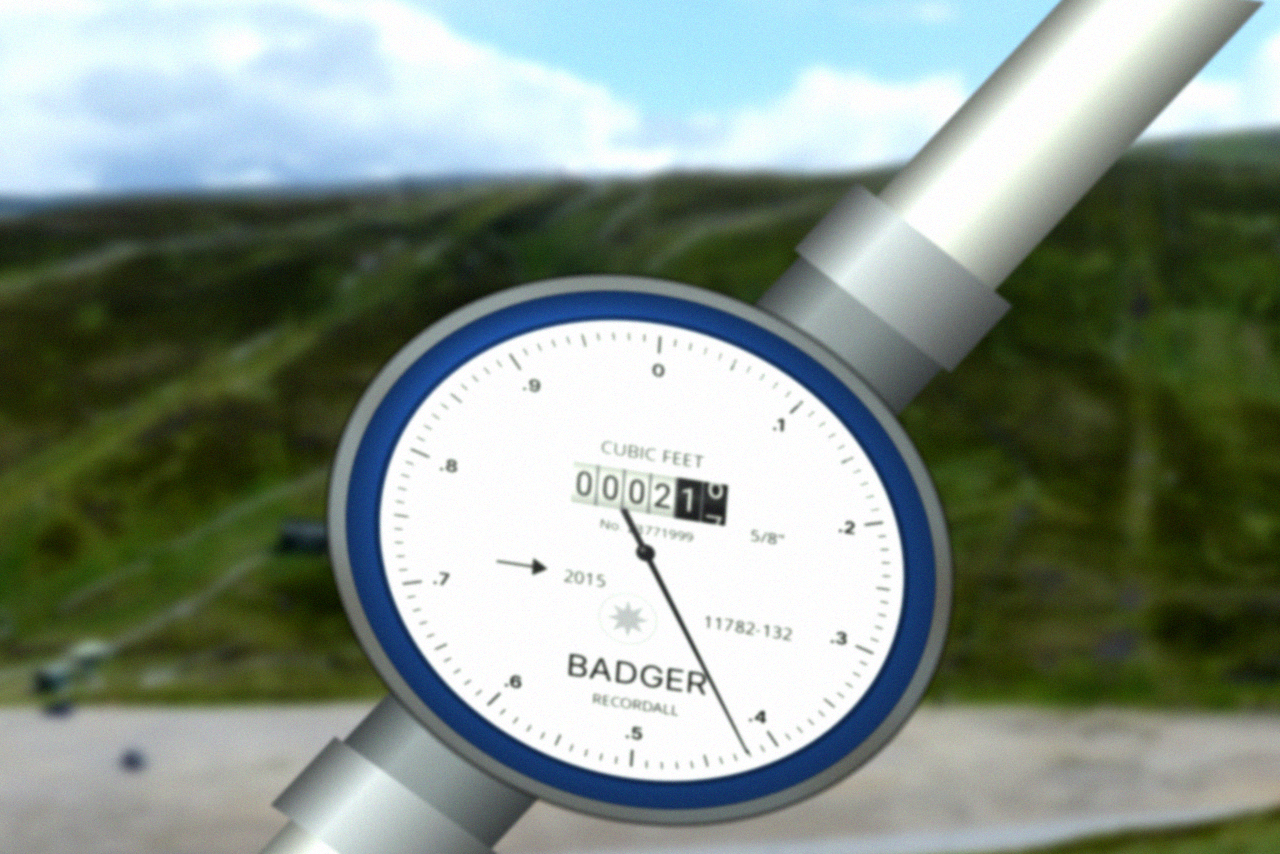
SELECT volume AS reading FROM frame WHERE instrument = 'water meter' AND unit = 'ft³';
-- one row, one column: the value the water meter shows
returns 216.42 ft³
